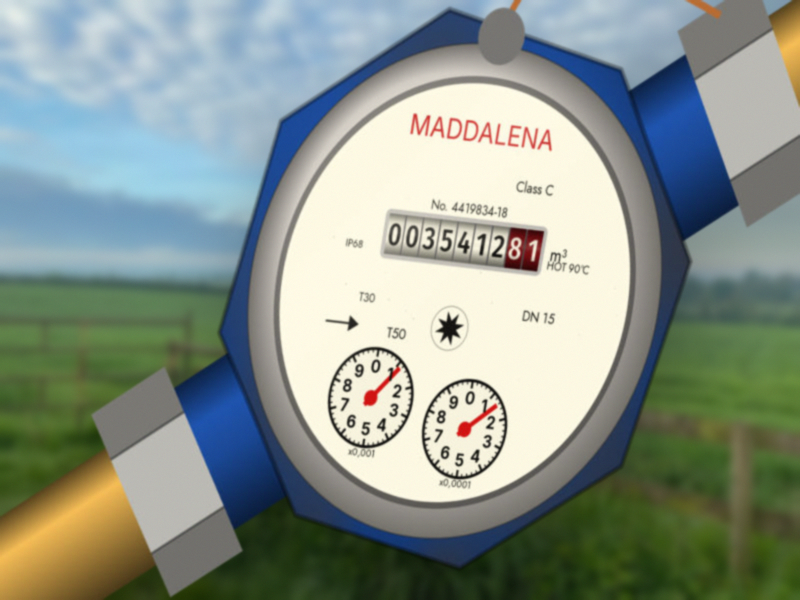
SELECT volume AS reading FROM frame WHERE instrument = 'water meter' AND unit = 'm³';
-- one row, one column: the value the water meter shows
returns 35412.8111 m³
